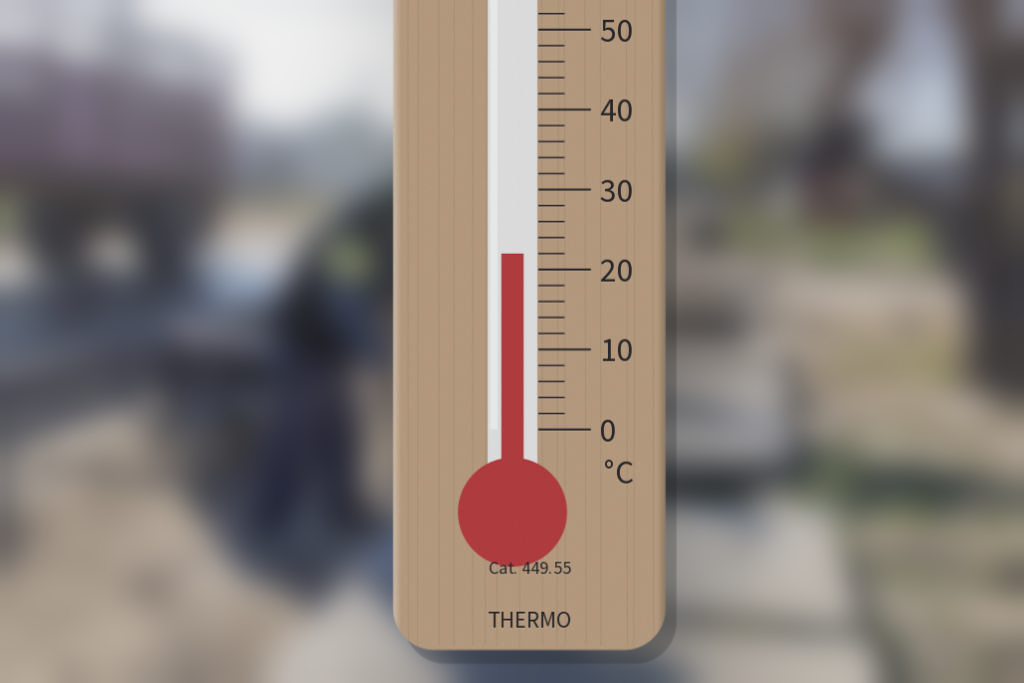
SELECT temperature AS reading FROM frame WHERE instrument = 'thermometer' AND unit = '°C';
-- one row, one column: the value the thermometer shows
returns 22 °C
